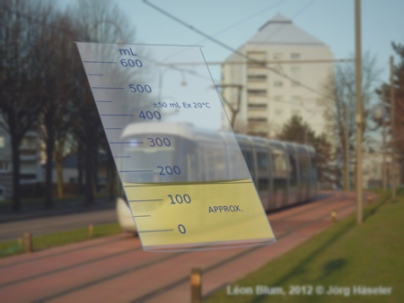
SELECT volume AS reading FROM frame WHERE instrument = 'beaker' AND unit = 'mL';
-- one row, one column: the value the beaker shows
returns 150 mL
